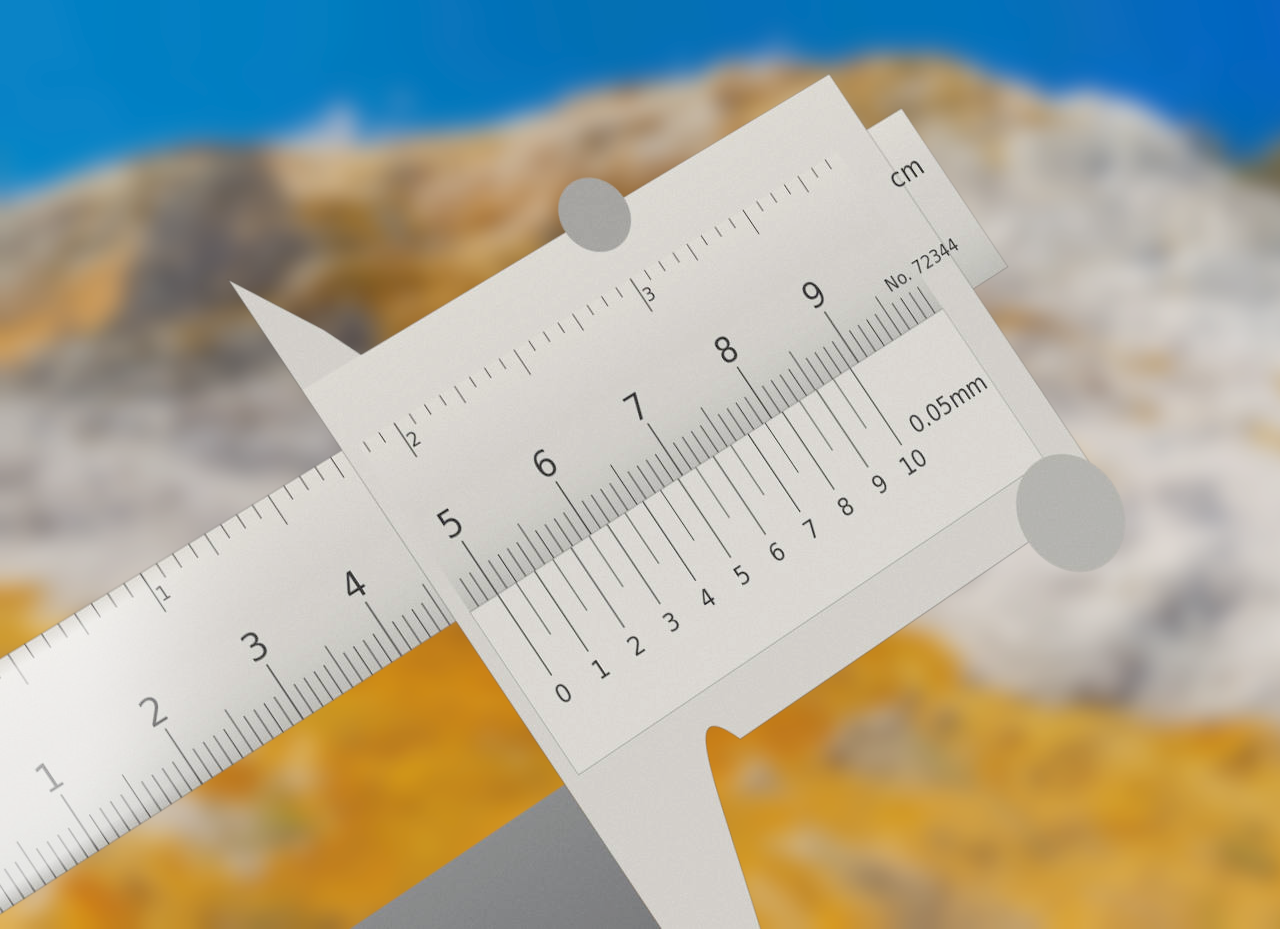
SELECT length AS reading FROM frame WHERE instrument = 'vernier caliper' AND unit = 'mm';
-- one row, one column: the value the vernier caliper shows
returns 50.0 mm
